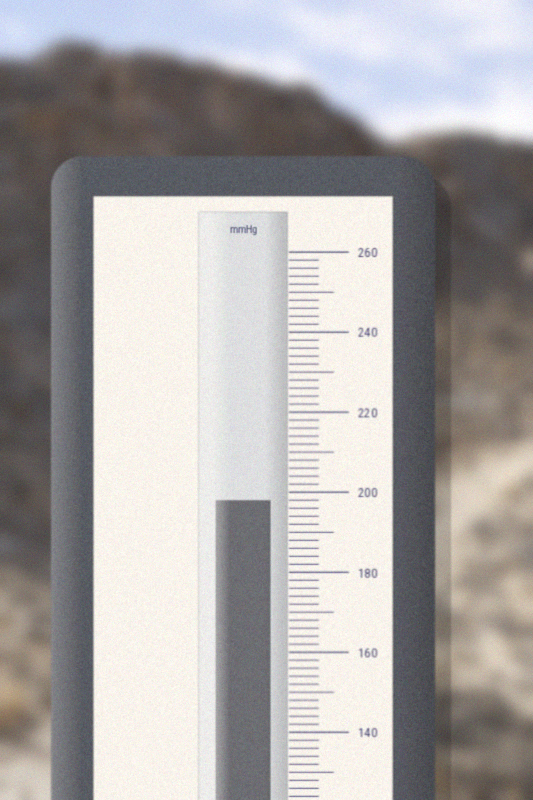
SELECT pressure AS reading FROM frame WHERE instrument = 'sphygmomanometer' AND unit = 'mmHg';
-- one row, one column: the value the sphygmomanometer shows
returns 198 mmHg
